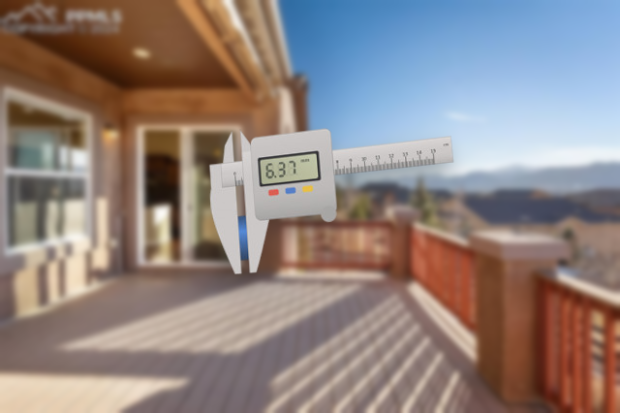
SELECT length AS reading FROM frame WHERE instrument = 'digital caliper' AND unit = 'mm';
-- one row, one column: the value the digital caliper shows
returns 6.37 mm
